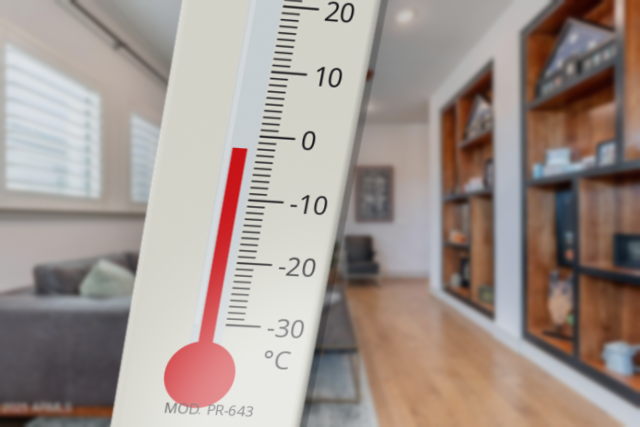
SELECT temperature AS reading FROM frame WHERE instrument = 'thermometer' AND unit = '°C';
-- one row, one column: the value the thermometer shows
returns -2 °C
